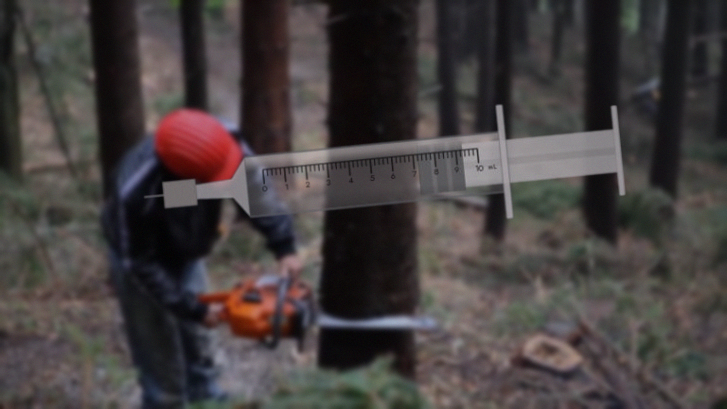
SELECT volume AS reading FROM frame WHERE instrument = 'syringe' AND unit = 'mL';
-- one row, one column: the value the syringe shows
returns 7.2 mL
